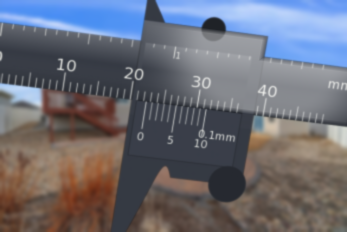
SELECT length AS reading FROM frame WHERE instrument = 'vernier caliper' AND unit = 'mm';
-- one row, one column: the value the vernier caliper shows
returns 22.4 mm
